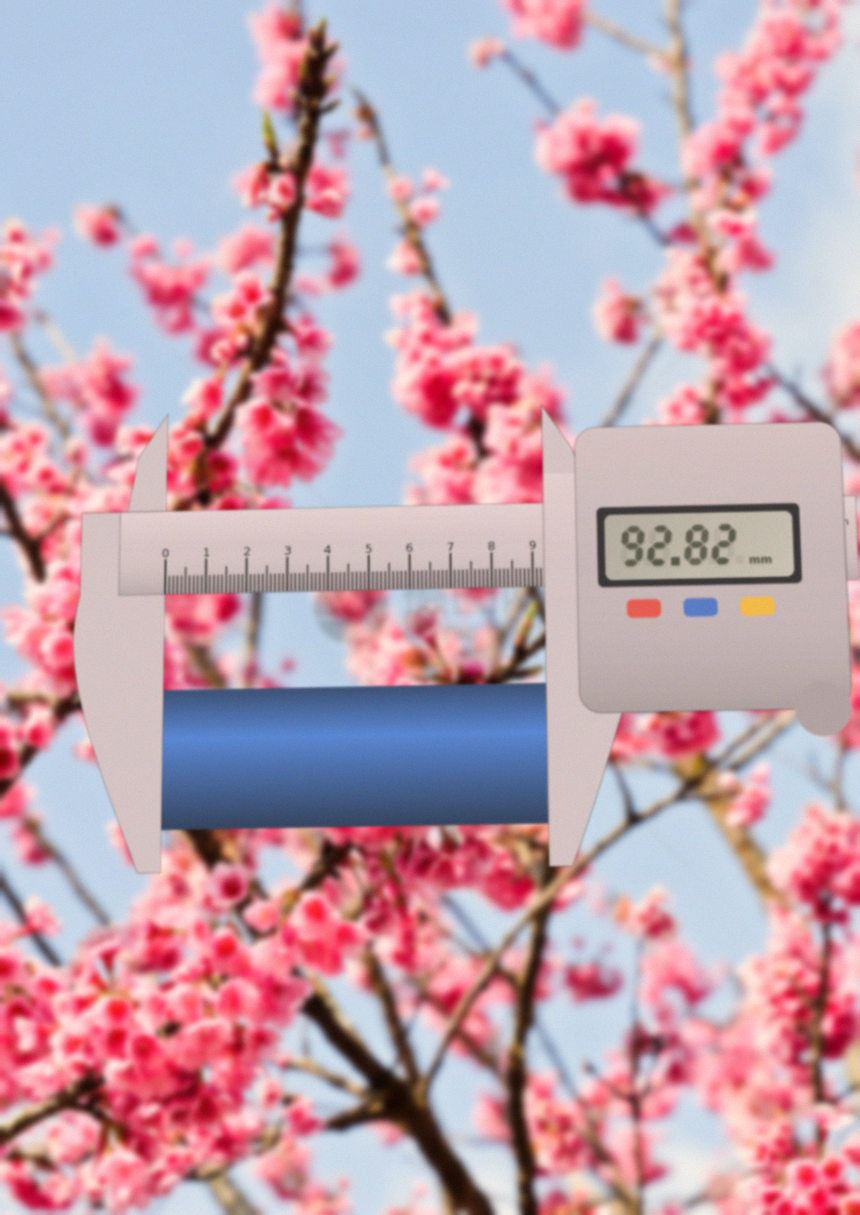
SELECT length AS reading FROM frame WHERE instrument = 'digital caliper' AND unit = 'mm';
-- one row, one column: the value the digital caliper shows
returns 92.82 mm
